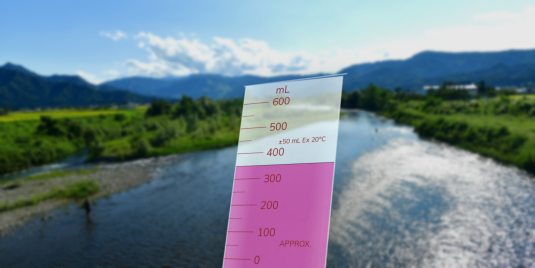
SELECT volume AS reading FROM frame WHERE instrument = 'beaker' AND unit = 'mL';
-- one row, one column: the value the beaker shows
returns 350 mL
